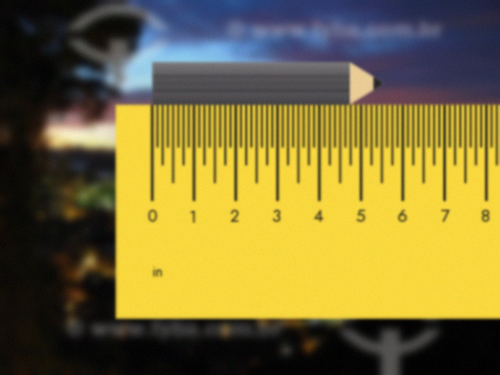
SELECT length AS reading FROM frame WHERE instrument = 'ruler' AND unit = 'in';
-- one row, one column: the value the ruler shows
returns 5.5 in
